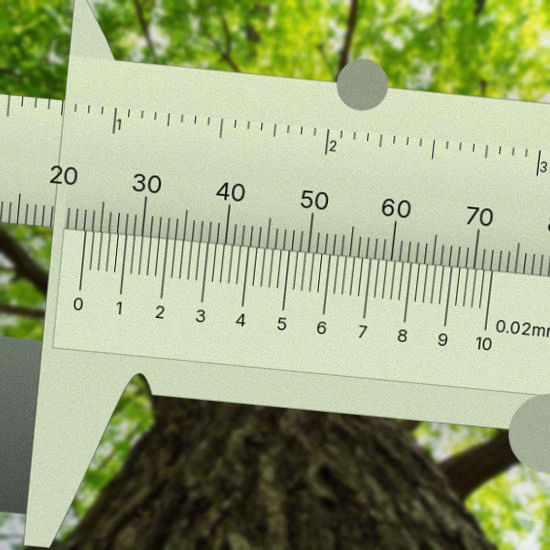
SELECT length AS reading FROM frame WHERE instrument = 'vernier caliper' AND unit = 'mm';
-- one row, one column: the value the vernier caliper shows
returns 23.2 mm
